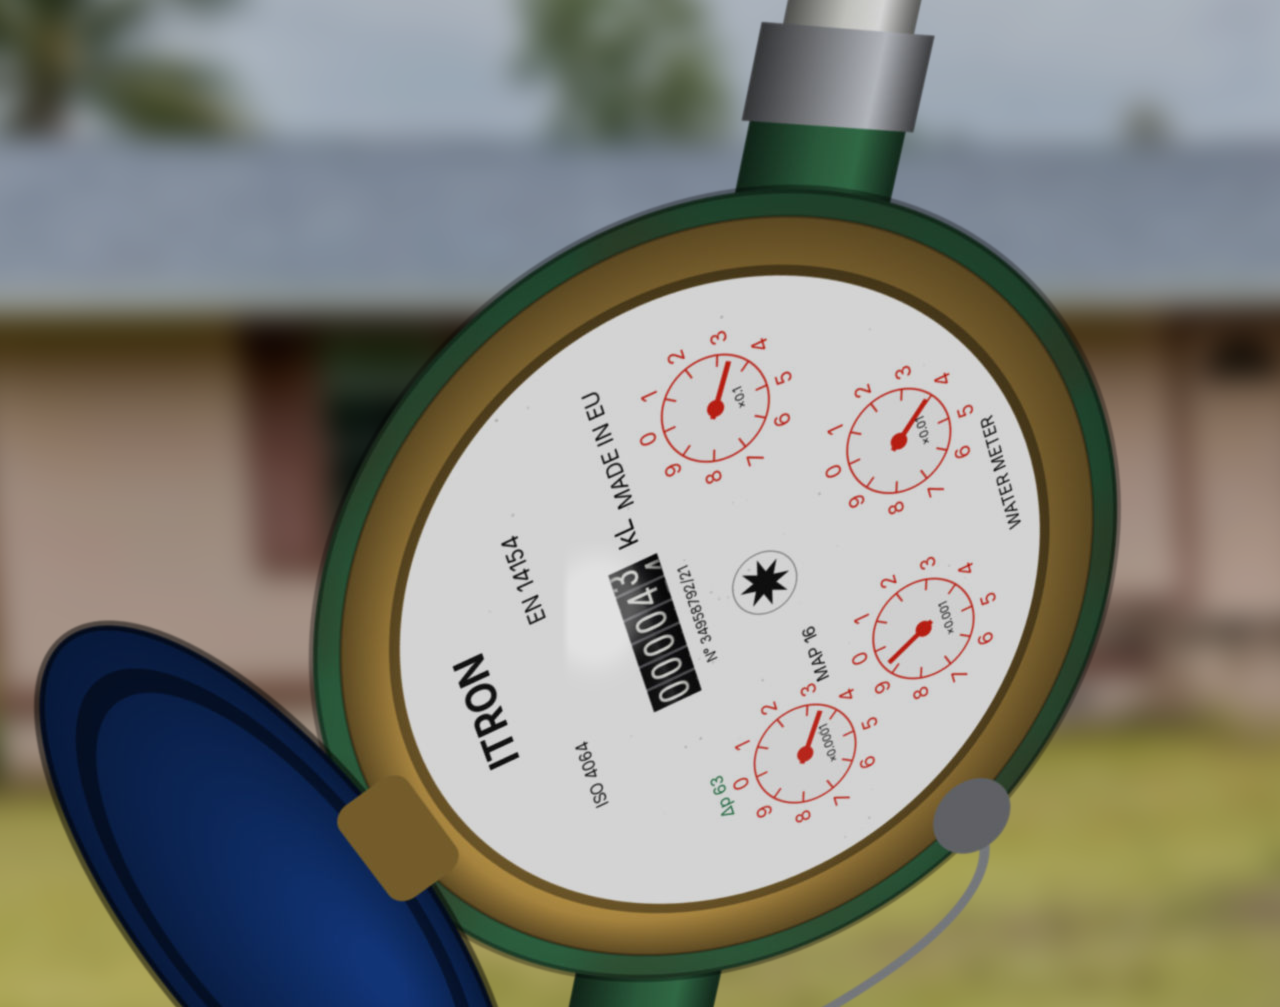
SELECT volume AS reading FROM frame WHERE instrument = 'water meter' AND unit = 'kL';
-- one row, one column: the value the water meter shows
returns 43.3393 kL
